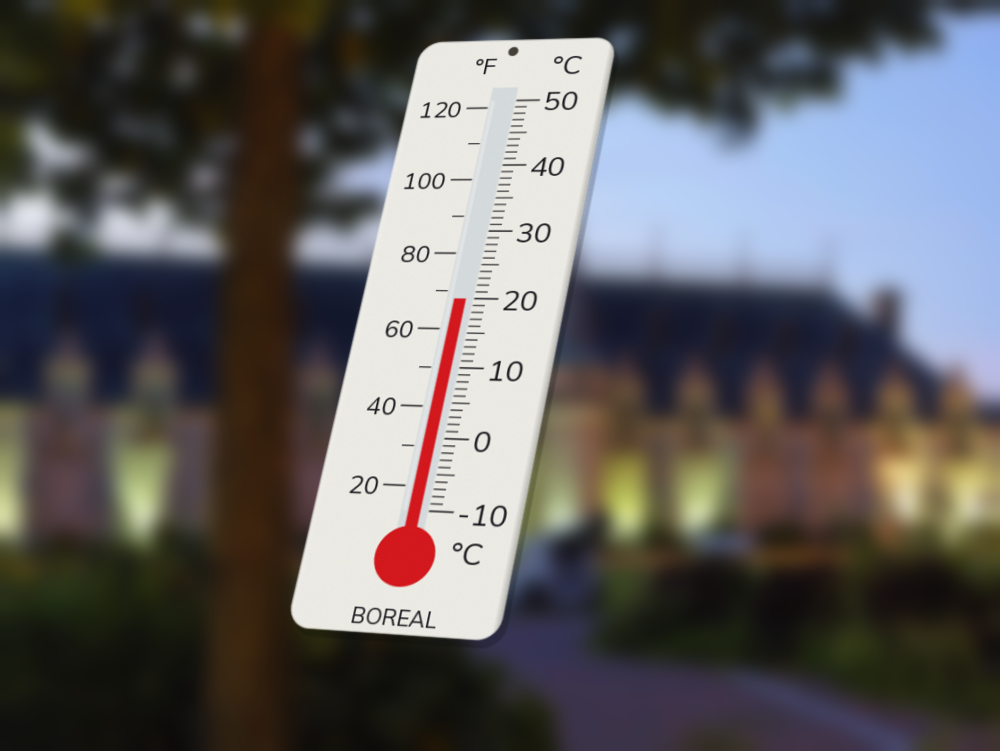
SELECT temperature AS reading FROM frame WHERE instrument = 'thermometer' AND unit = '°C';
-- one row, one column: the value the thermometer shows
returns 20 °C
